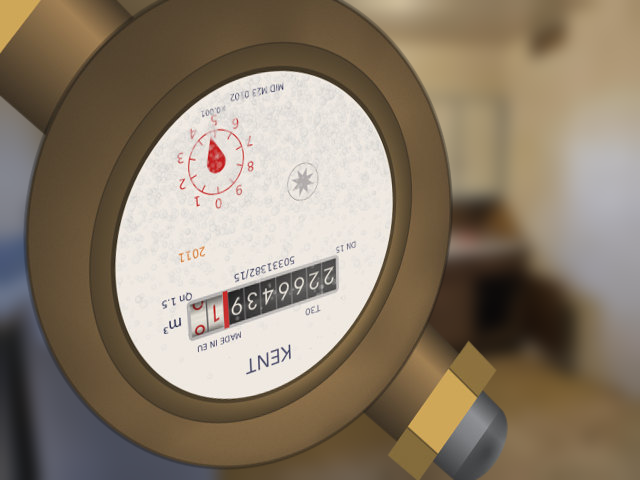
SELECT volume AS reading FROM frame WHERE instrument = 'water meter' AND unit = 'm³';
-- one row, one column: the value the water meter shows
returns 2266439.184 m³
